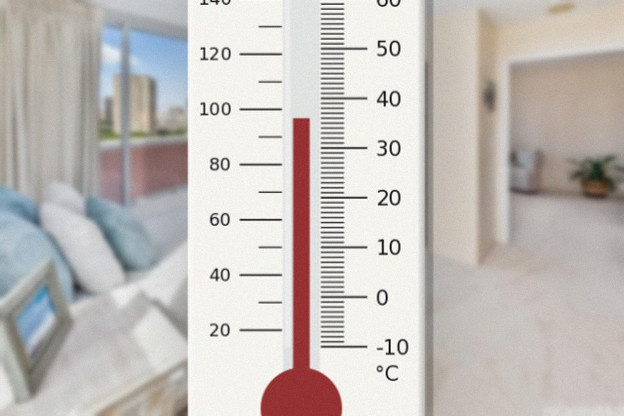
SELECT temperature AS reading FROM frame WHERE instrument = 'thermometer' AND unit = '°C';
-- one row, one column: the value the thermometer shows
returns 36 °C
